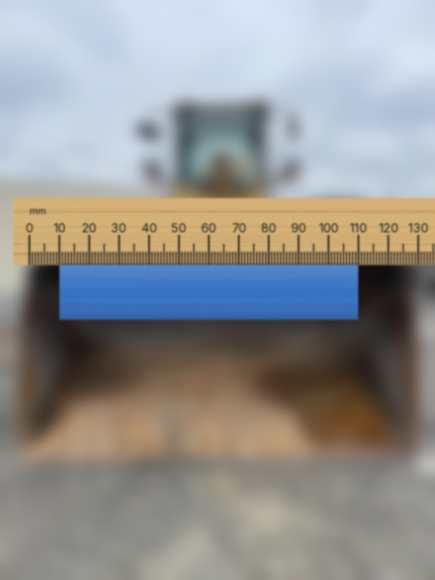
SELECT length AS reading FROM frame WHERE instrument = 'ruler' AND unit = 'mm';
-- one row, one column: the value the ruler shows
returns 100 mm
